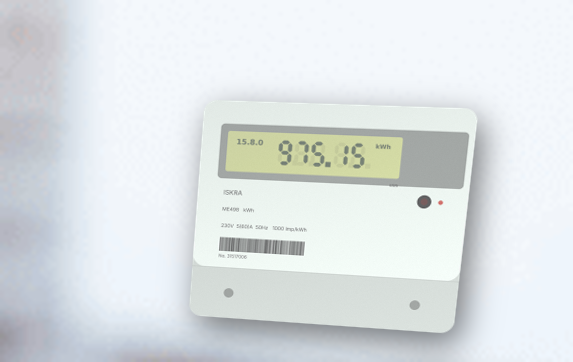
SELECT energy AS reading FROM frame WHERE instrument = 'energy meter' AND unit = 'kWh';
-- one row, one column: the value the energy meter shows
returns 975.15 kWh
